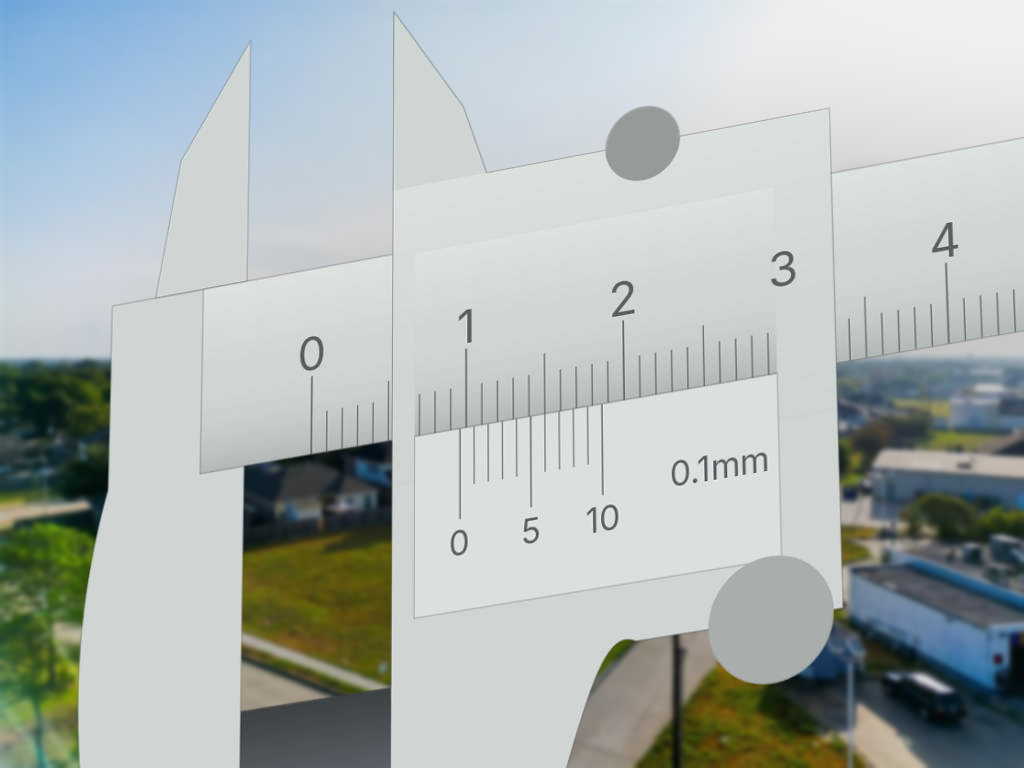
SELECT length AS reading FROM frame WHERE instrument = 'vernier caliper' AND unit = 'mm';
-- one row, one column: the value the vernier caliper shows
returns 9.6 mm
